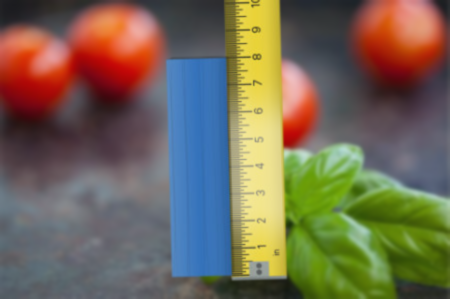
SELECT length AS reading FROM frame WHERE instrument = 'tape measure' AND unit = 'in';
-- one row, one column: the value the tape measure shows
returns 8 in
